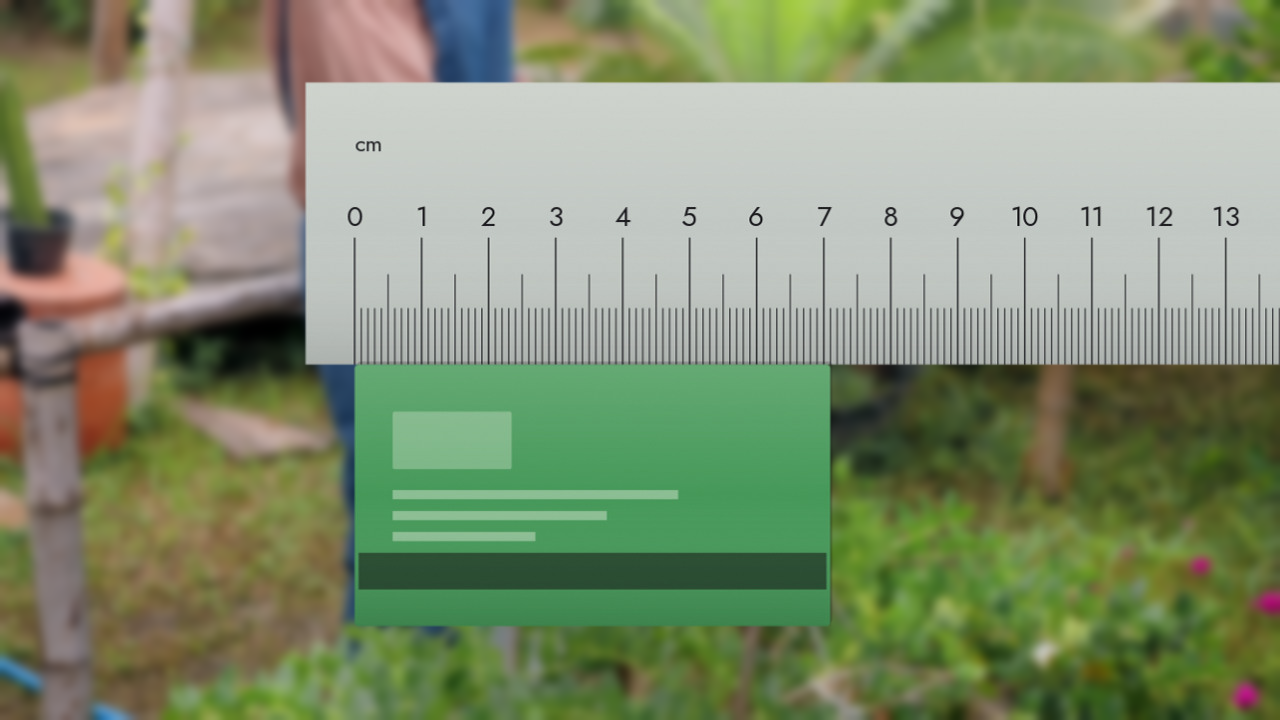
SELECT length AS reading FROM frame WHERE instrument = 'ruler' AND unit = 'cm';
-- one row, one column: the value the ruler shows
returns 7.1 cm
